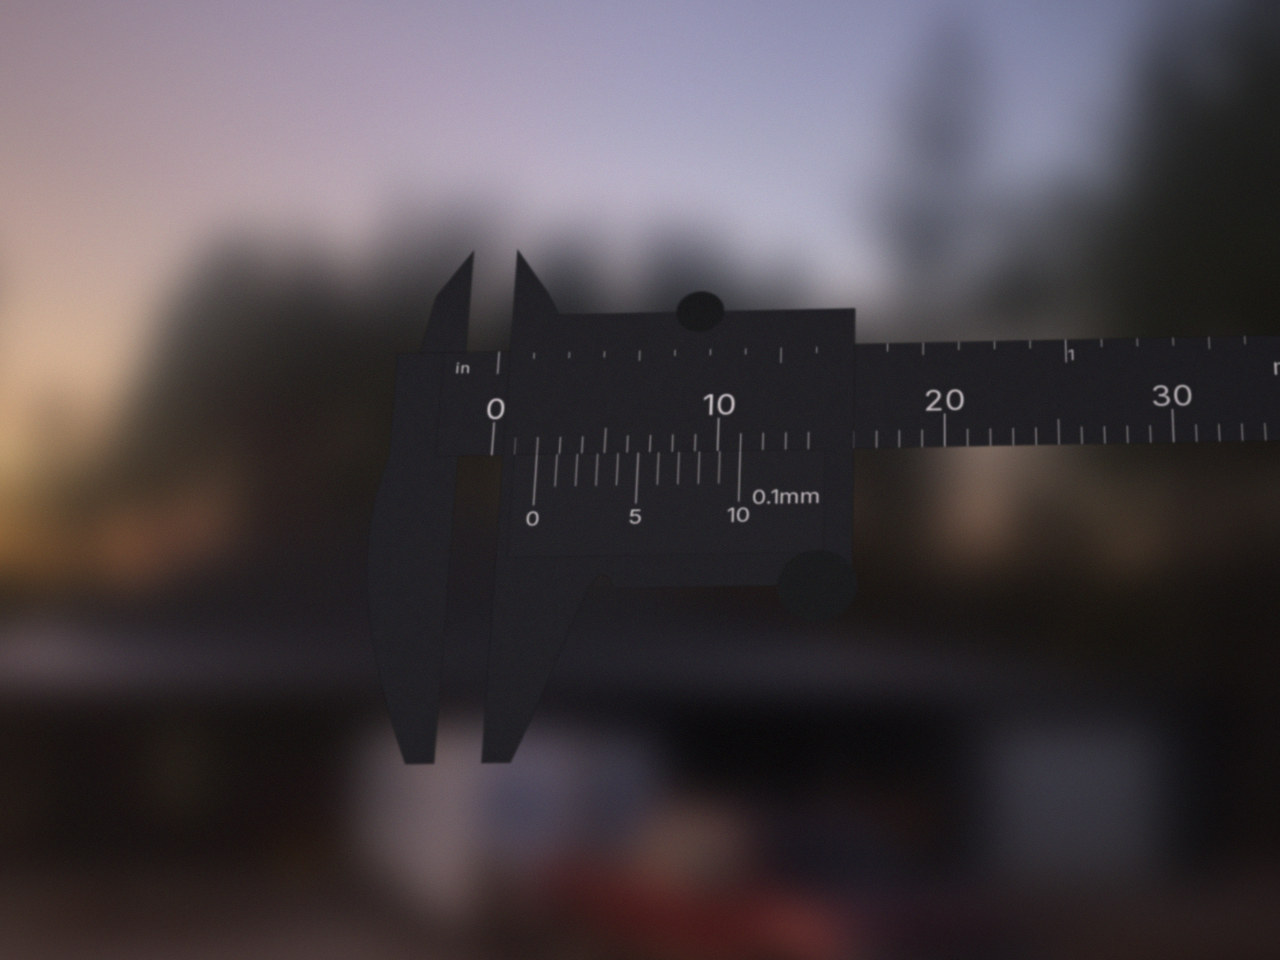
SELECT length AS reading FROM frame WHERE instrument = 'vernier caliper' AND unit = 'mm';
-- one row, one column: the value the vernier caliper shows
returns 2.0 mm
